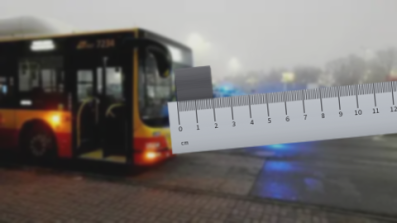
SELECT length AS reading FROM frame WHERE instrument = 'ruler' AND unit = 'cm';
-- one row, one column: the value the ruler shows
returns 2 cm
